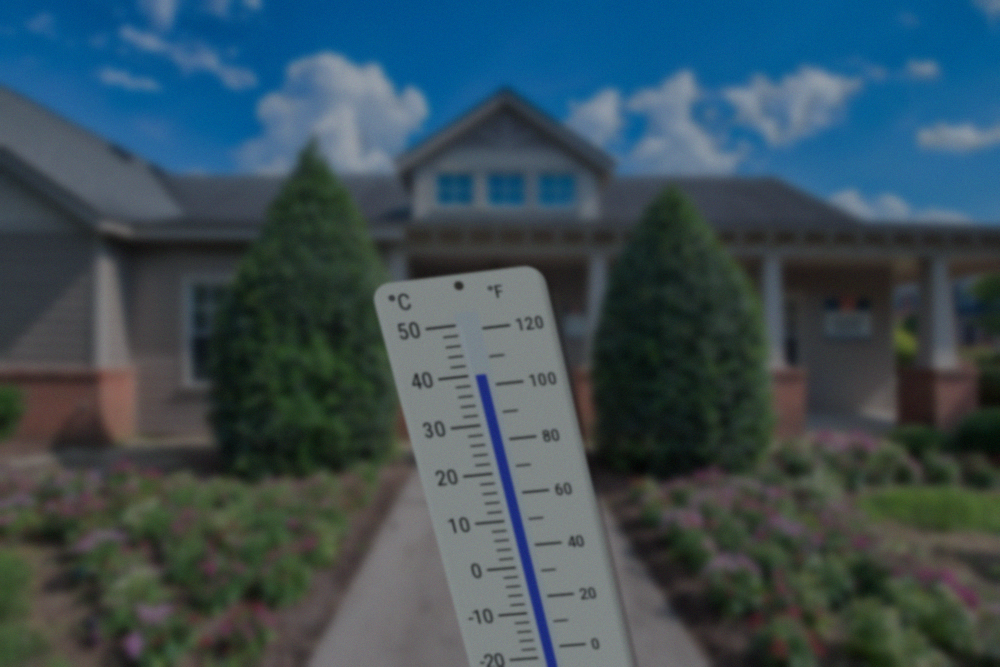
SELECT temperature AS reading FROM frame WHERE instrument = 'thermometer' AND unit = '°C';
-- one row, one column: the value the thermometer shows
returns 40 °C
